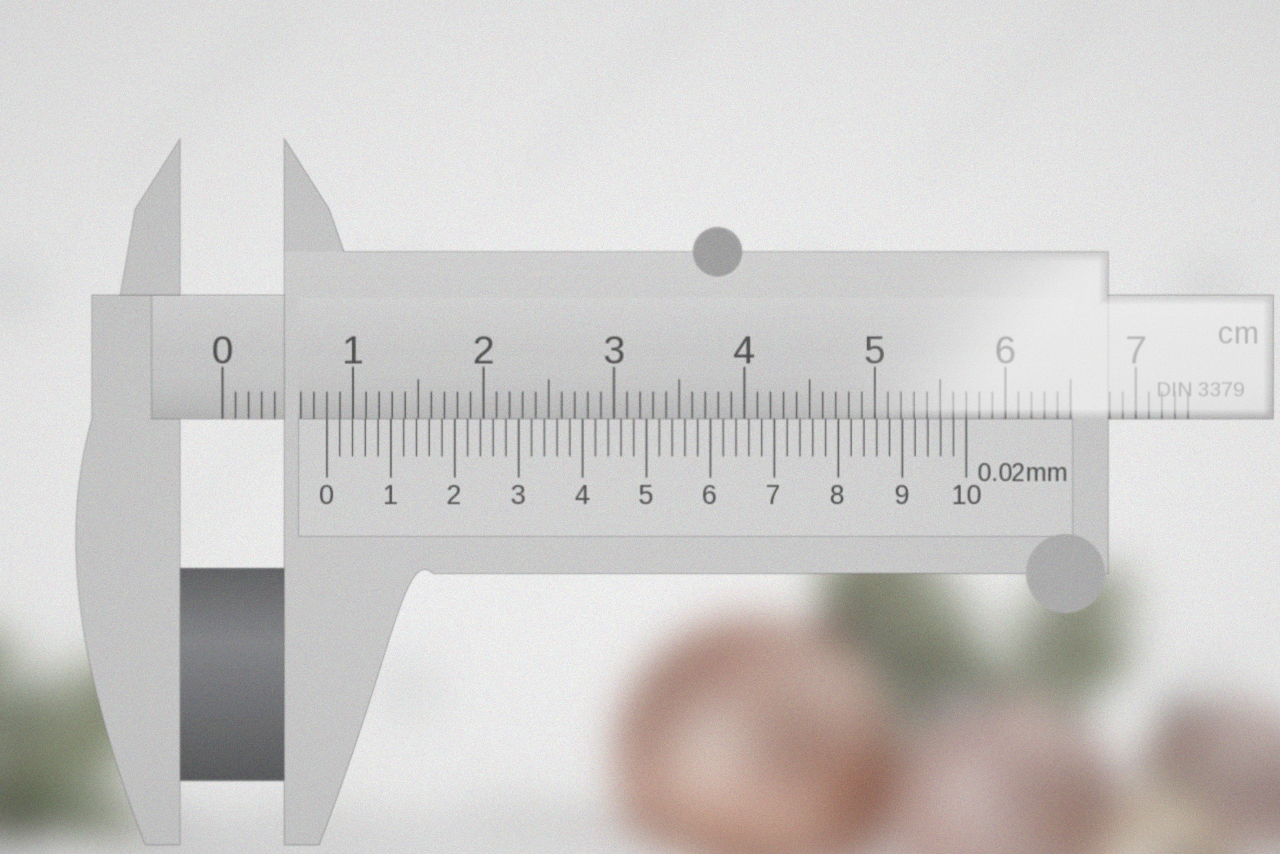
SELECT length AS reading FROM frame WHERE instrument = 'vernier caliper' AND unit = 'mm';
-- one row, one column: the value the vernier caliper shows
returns 8.0 mm
